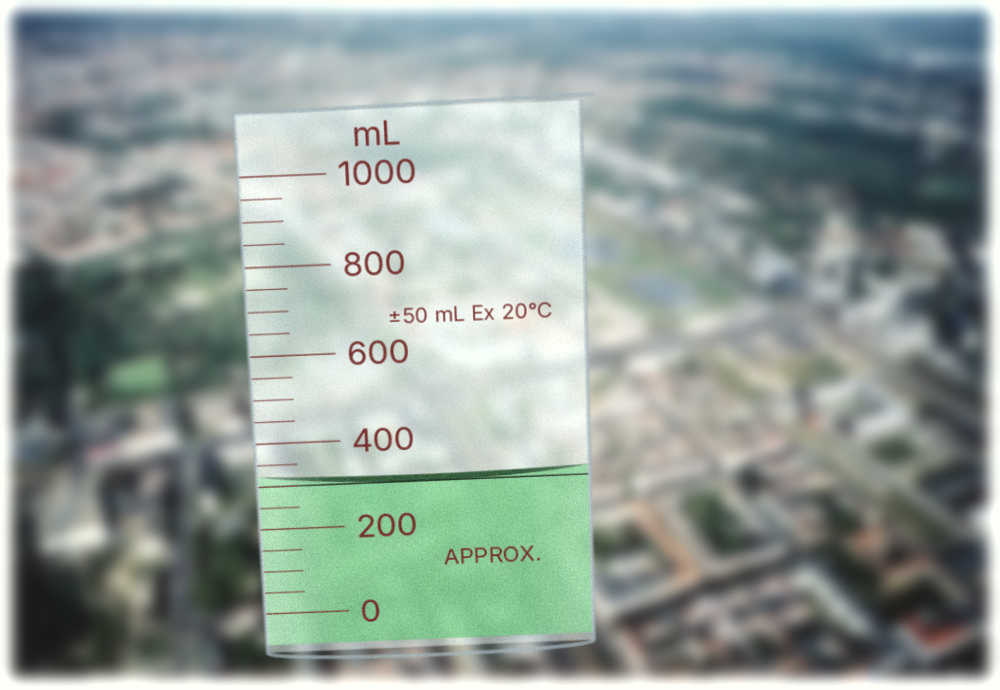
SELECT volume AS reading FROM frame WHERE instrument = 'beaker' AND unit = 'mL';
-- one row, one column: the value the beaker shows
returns 300 mL
